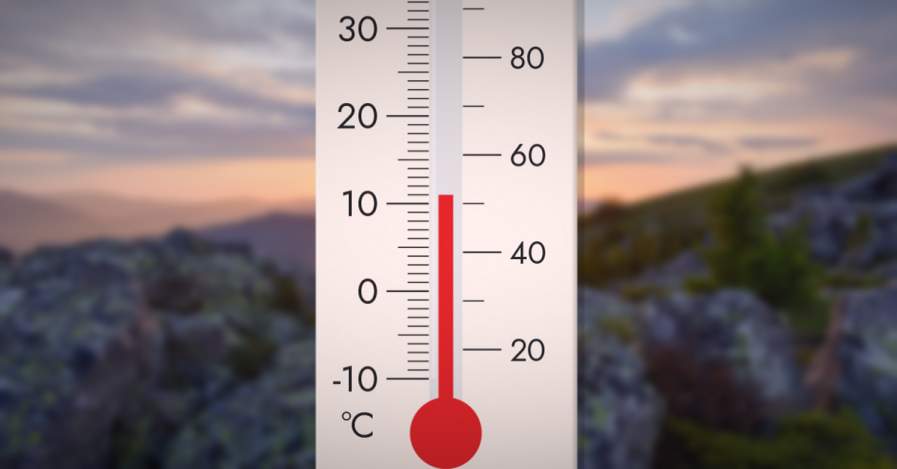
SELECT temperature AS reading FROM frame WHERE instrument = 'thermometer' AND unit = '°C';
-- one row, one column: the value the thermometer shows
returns 11 °C
